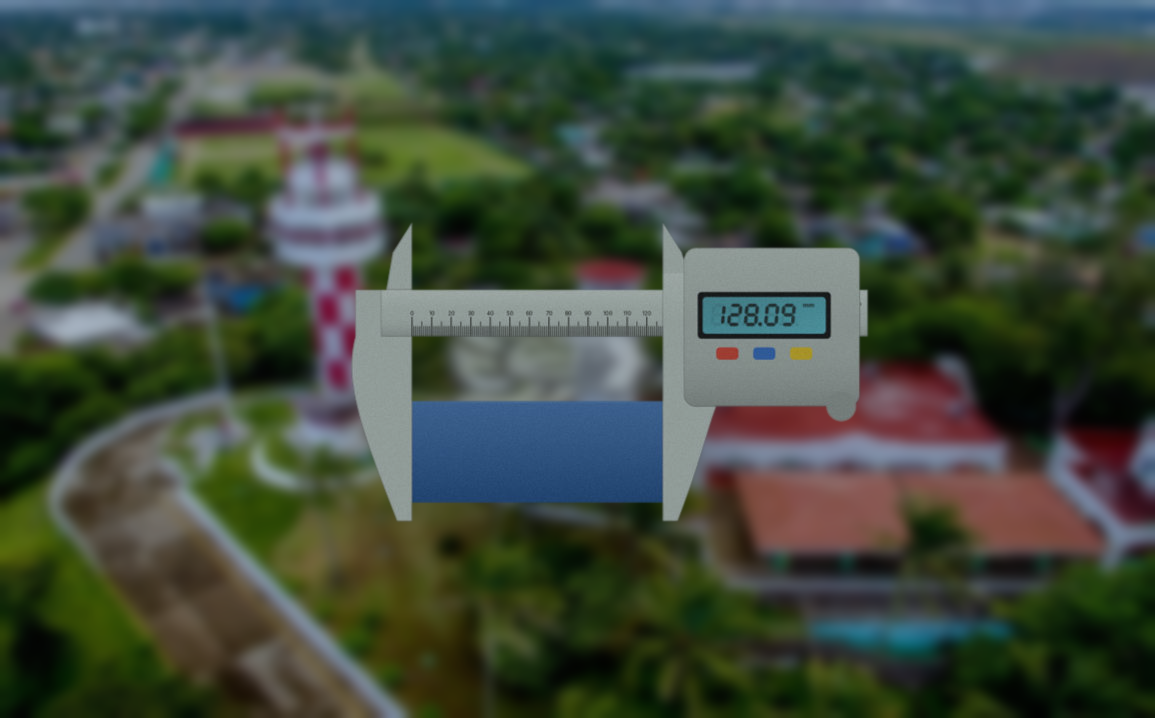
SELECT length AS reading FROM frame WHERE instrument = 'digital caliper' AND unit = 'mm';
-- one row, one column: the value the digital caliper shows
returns 128.09 mm
